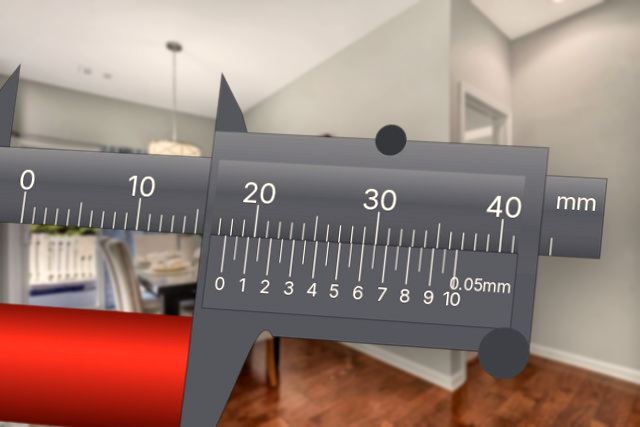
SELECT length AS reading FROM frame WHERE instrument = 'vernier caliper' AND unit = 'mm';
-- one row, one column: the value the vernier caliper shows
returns 17.6 mm
